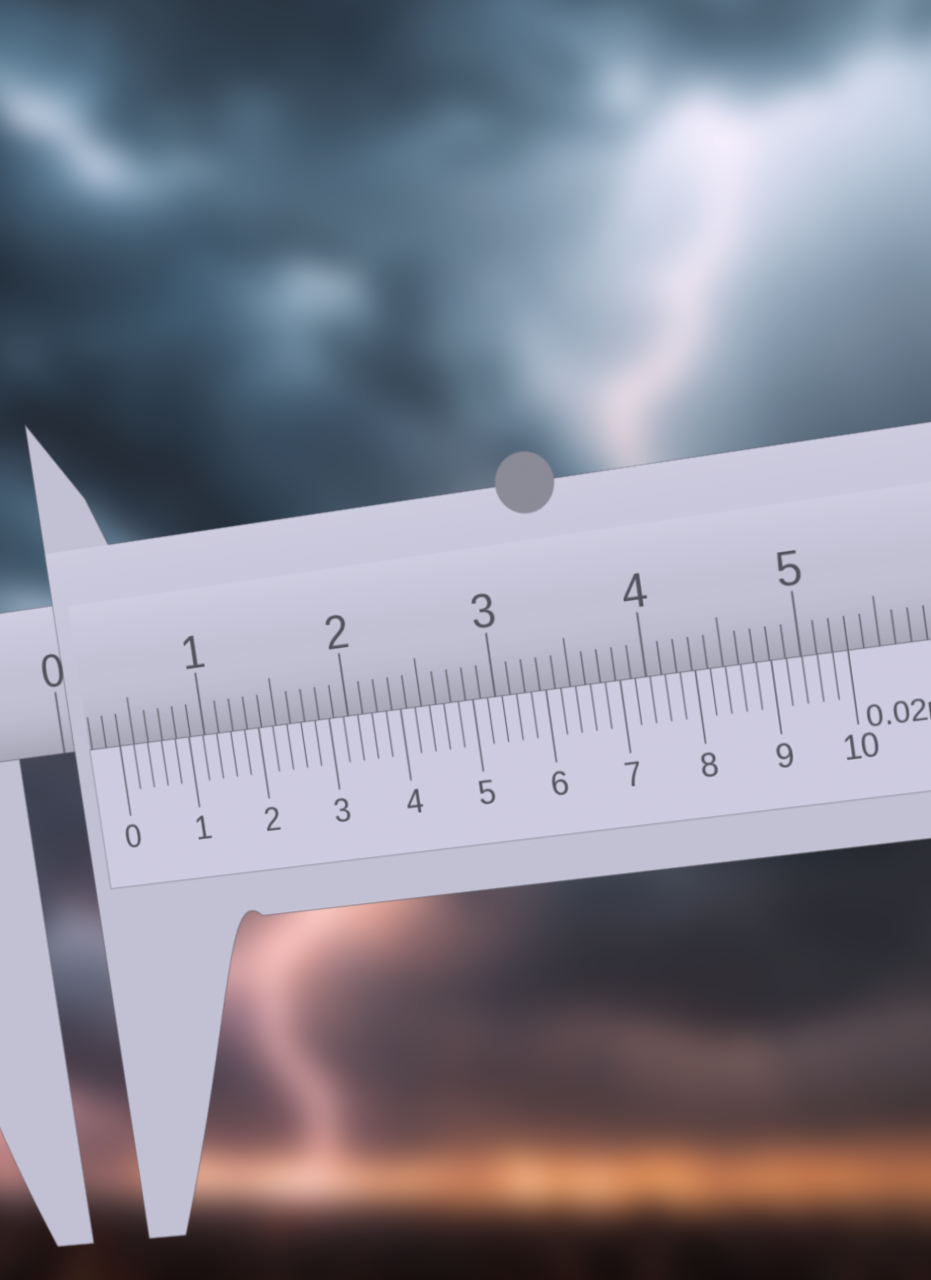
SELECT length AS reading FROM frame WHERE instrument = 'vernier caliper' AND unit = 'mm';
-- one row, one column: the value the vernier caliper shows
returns 4.0 mm
